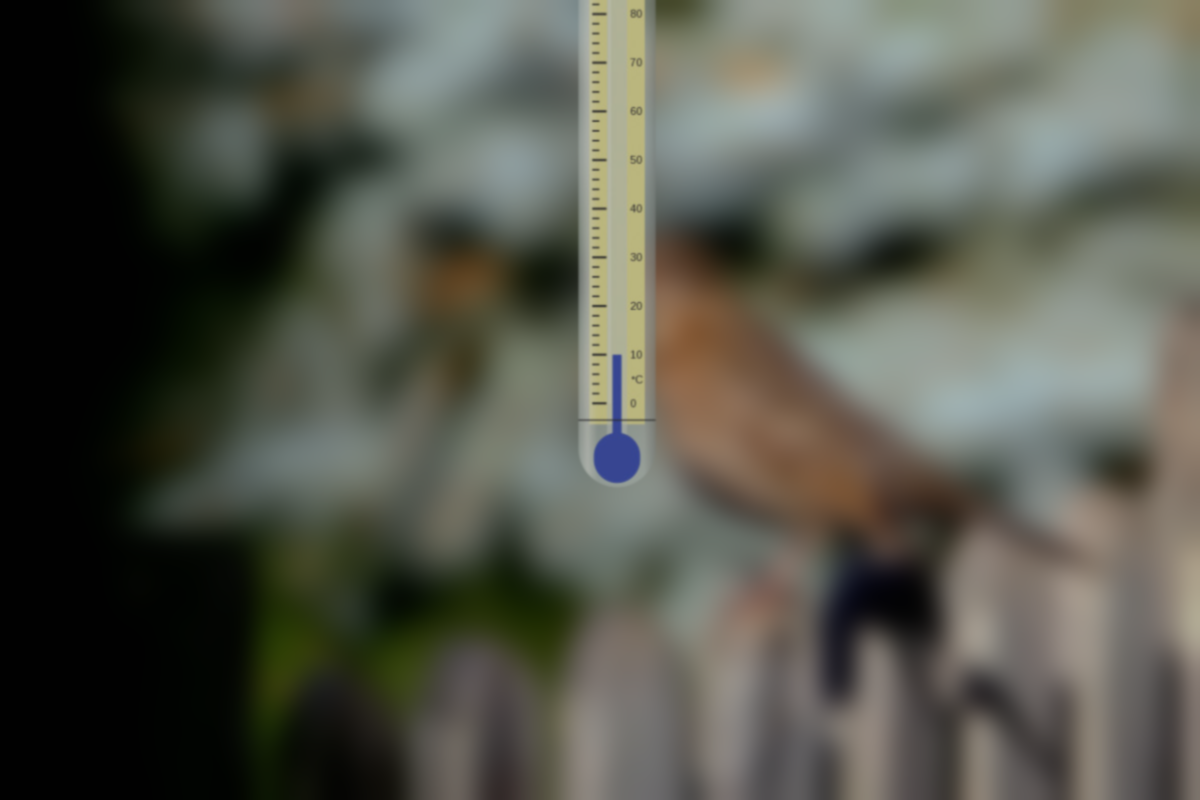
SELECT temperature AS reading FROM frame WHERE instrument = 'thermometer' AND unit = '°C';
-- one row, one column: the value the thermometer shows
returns 10 °C
